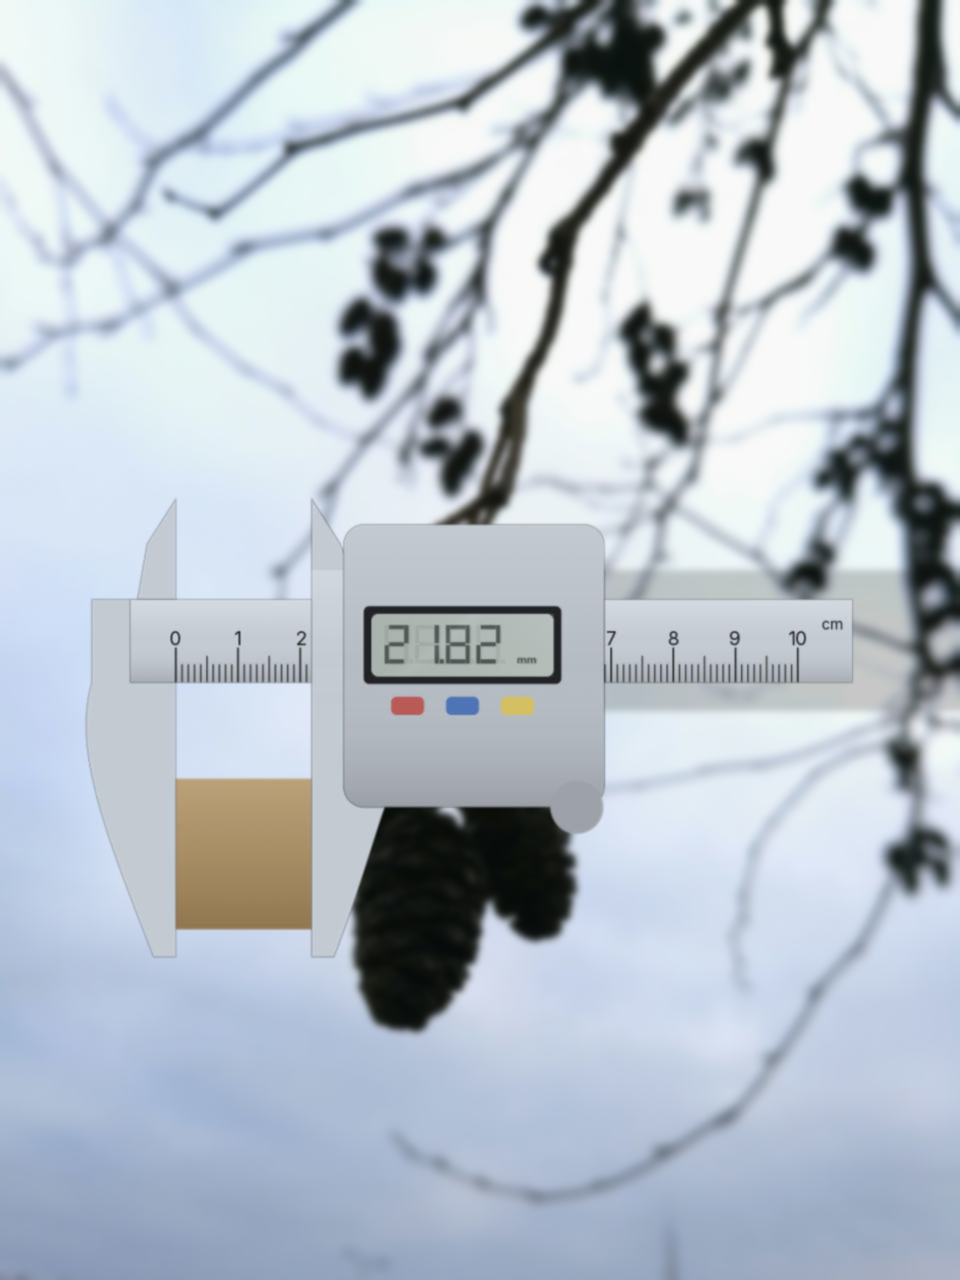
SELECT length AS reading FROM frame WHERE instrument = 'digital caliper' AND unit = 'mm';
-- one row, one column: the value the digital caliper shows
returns 21.82 mm
